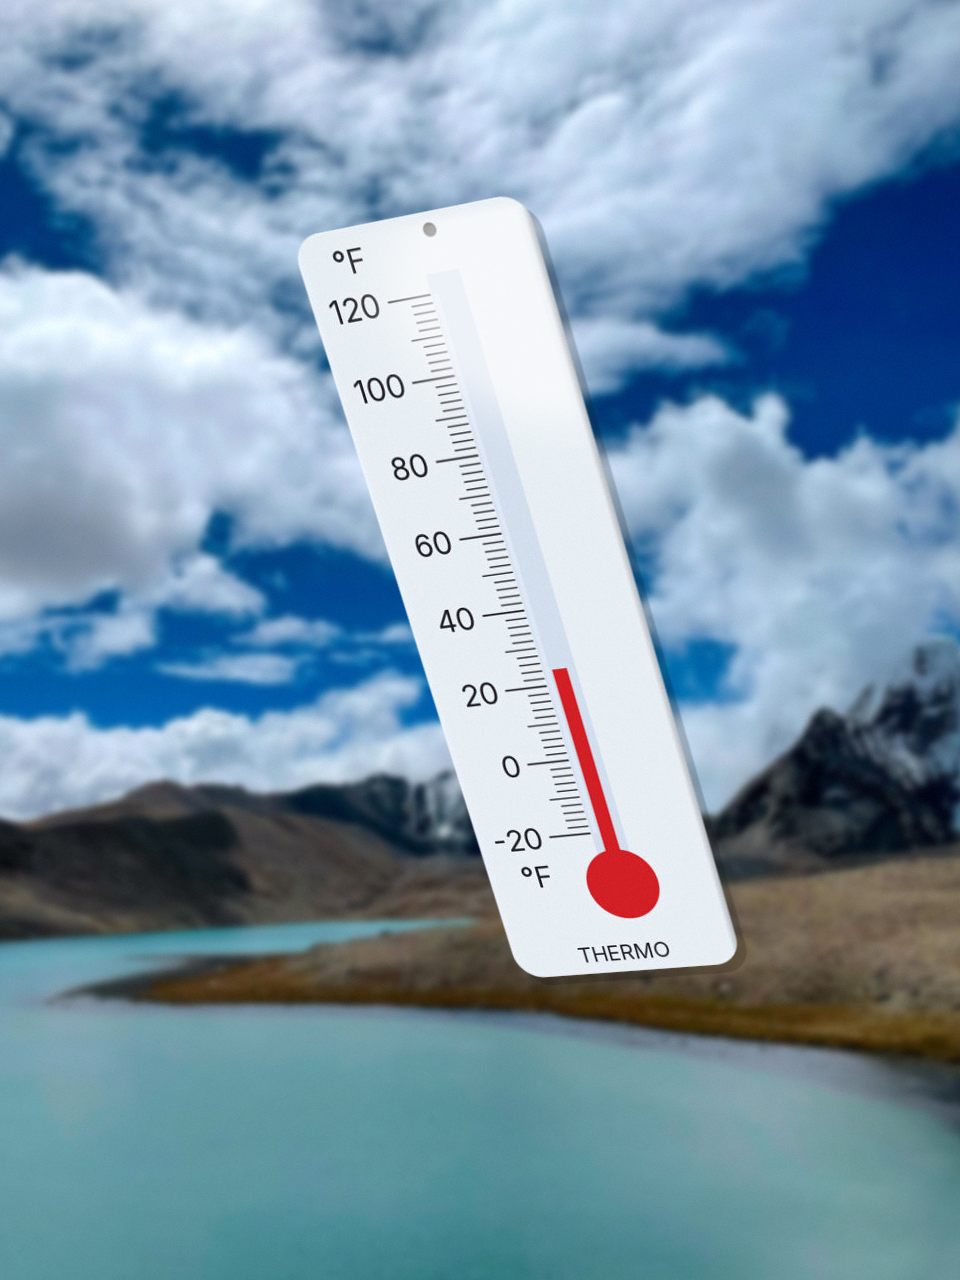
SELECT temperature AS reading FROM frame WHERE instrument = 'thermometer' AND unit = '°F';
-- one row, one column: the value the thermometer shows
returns 24 °F
